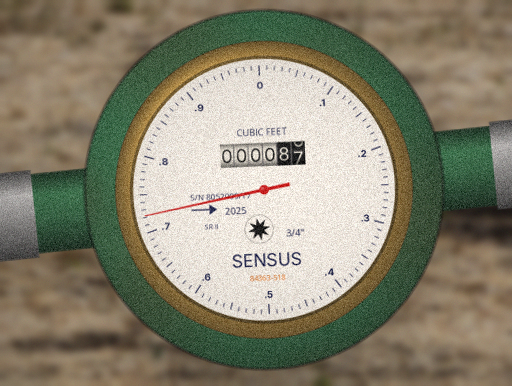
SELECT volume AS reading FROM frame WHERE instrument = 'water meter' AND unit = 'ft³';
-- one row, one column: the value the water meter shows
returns 86.72 ft³
